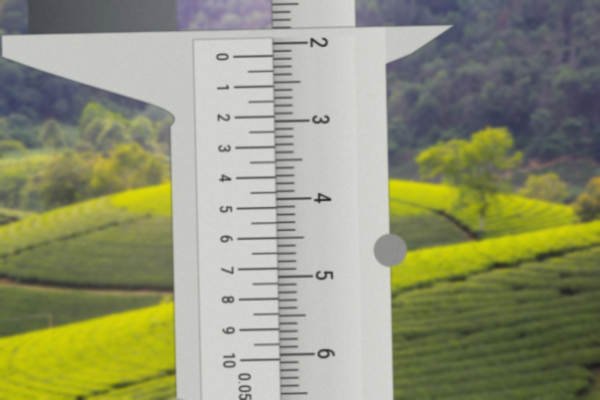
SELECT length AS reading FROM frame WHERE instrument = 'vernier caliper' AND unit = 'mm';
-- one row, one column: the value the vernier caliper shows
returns 21.6 mm
